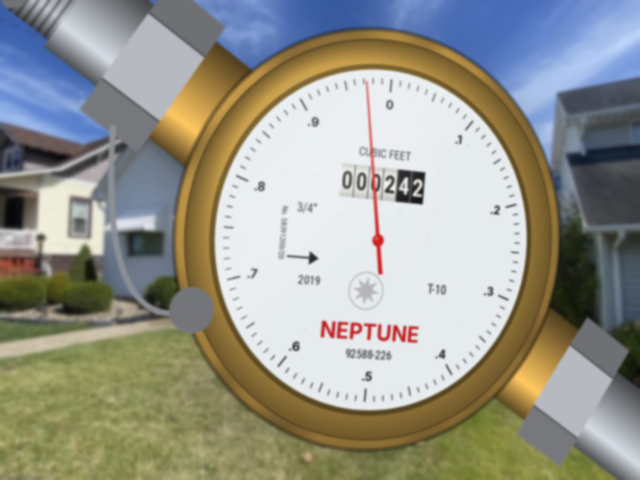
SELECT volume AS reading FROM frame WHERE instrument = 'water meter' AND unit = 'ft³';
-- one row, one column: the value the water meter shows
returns 241.97 ft³
